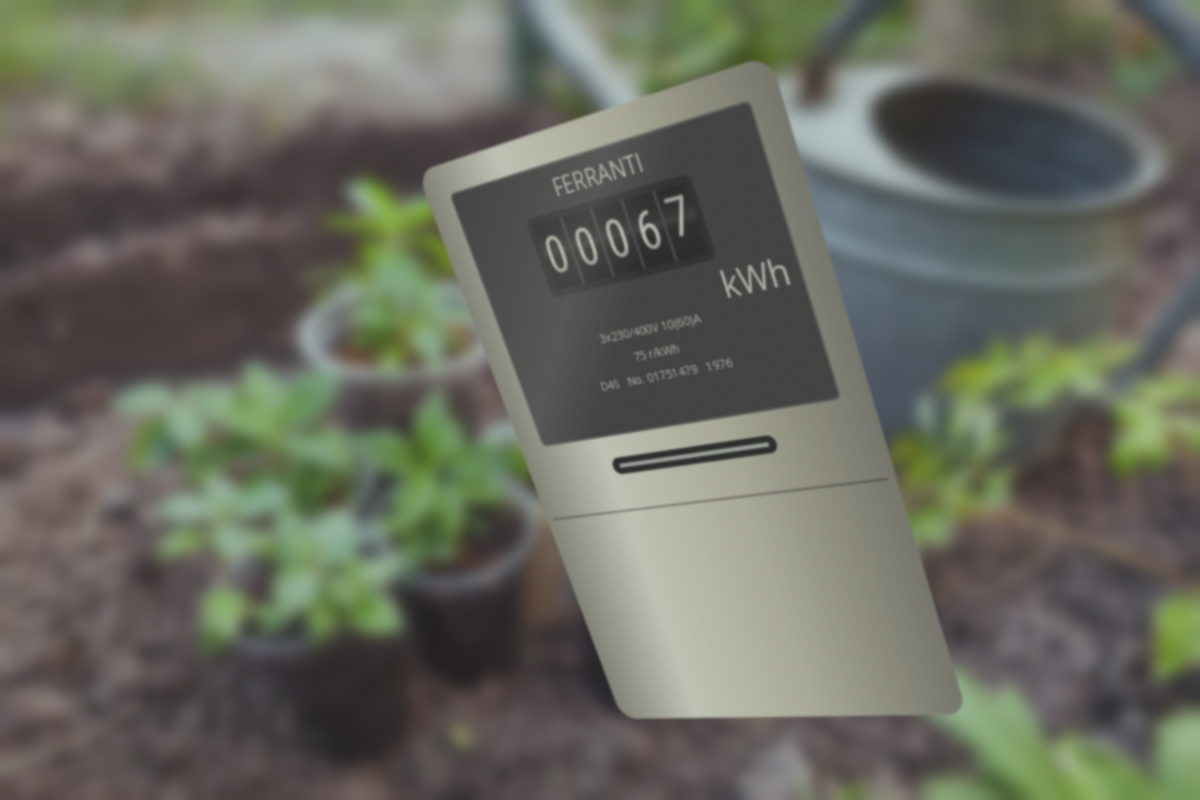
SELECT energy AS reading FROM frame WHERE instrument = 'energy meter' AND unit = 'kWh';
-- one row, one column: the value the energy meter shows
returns 67 kWh
